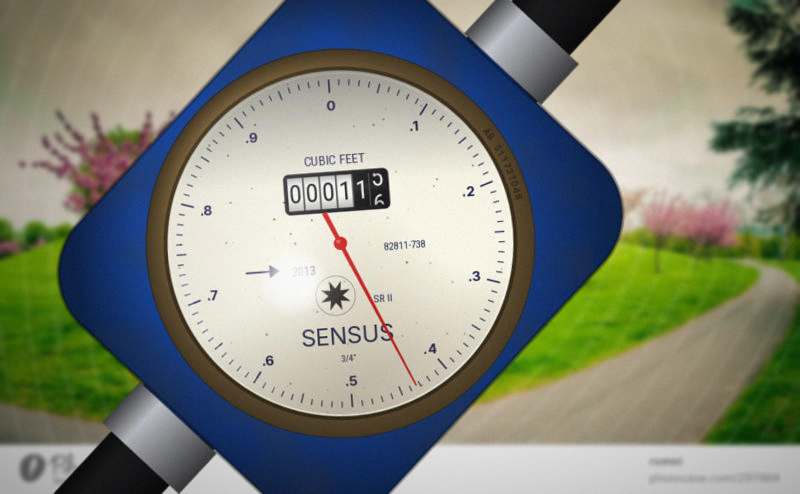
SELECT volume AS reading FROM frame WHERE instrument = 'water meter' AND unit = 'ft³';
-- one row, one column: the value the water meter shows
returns 115.43 ft³
